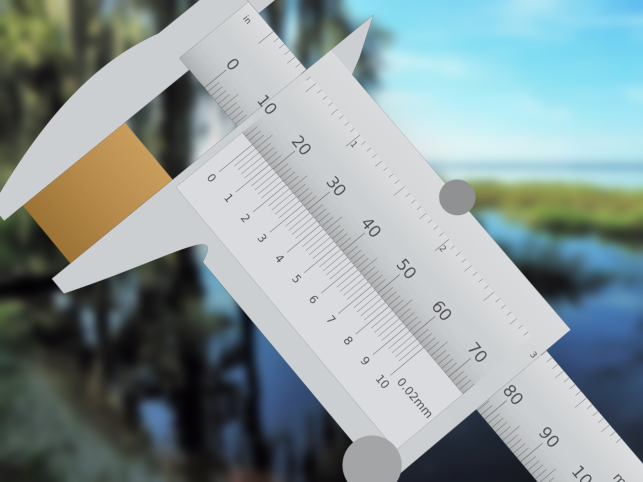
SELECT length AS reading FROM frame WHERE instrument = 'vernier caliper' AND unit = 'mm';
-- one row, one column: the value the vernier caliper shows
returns 14.0 mm
